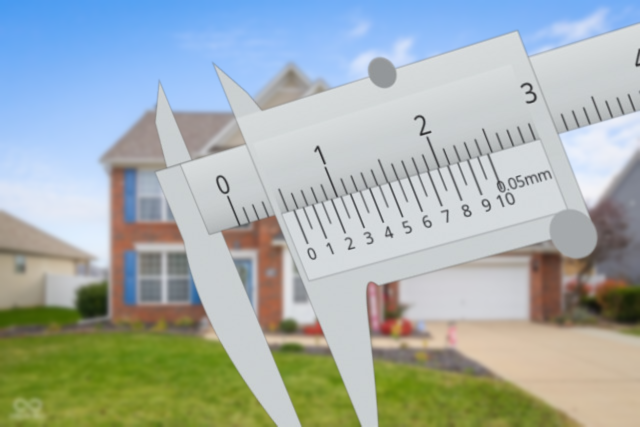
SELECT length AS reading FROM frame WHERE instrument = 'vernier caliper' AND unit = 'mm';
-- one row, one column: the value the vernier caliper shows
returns 5.6 mm
